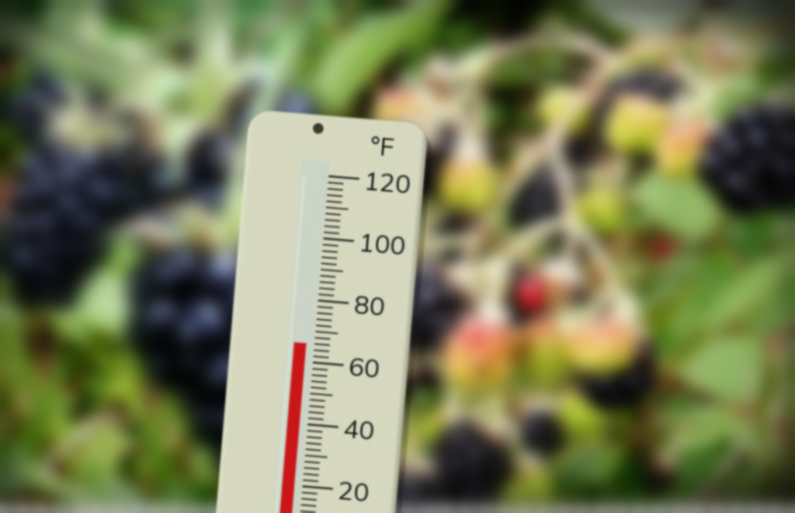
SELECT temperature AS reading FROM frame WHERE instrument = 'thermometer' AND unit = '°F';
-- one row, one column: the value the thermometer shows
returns 66 °F
